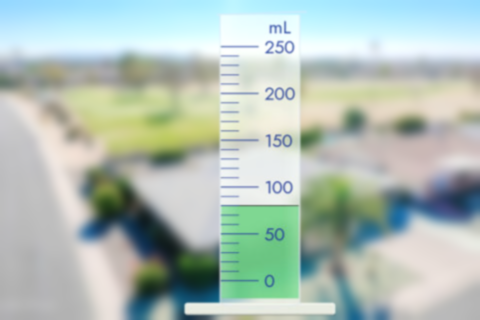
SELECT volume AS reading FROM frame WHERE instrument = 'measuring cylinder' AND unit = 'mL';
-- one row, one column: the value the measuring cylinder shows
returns 80 mL
